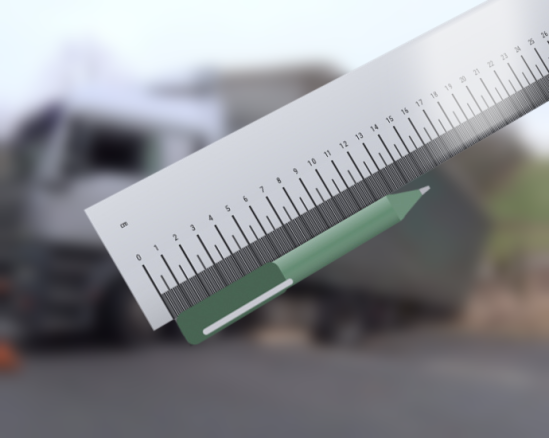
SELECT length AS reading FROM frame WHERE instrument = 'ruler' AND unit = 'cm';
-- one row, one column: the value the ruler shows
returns 15 cm
